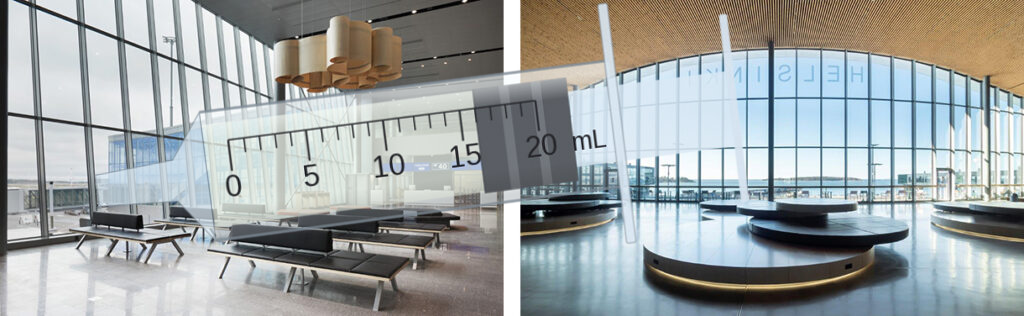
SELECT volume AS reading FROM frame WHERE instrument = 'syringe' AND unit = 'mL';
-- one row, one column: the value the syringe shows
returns 16 mL
